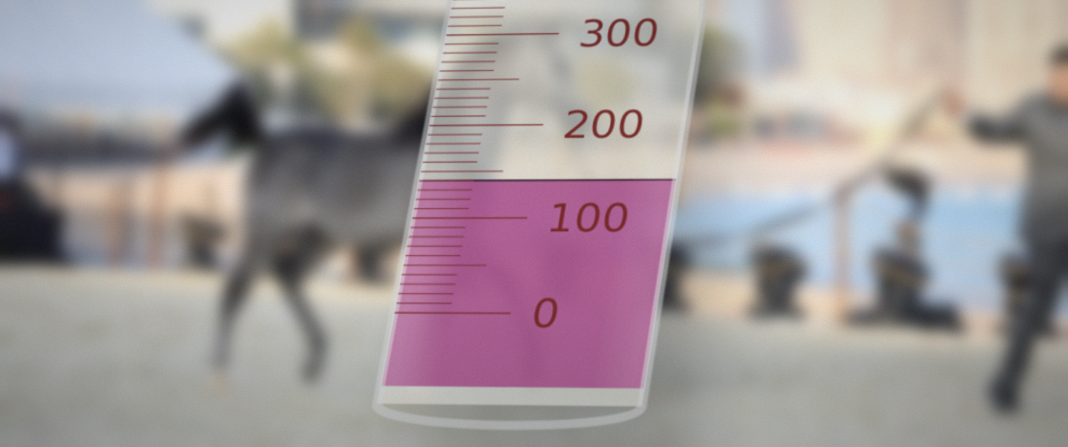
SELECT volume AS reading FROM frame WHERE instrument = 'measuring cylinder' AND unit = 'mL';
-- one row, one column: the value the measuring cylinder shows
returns 140 mL
